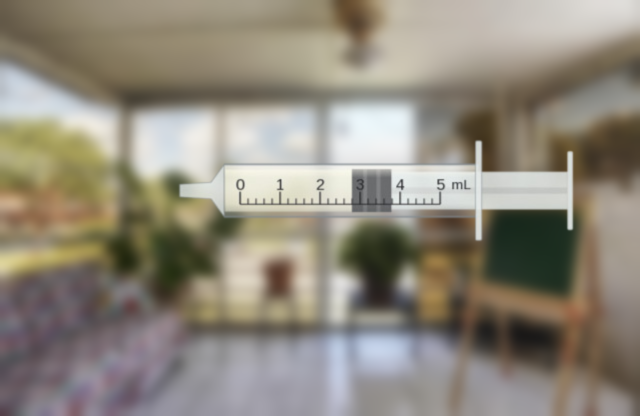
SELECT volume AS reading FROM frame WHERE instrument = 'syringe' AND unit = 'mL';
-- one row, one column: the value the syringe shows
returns 2.8 mL
